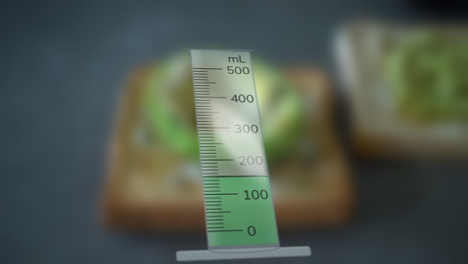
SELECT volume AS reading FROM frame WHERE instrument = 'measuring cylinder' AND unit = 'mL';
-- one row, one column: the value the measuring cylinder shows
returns 150 mL
